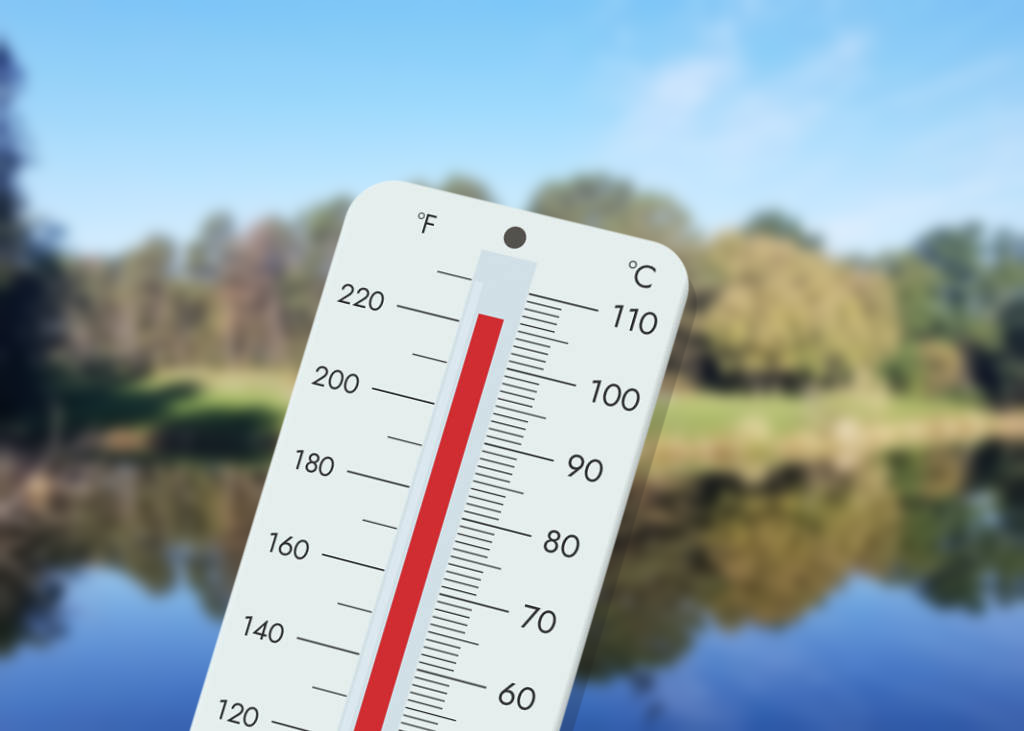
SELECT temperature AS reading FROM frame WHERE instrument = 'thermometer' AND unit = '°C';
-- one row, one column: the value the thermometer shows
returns 106 °C
